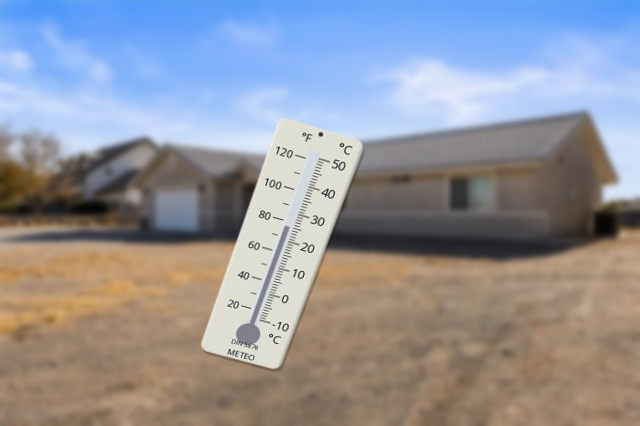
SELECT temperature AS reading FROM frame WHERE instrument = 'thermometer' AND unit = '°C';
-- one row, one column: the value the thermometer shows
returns 25 °C
